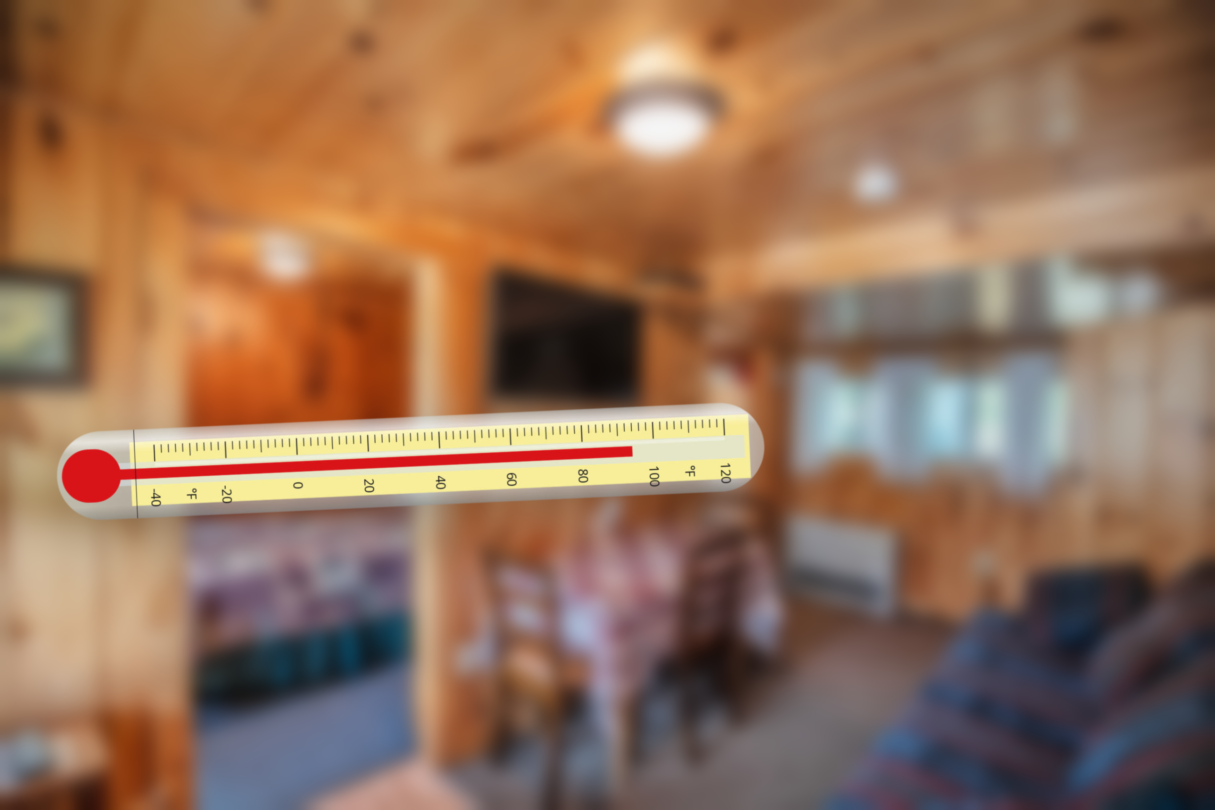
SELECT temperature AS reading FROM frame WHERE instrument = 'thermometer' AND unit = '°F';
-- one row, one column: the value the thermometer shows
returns 94 °F
